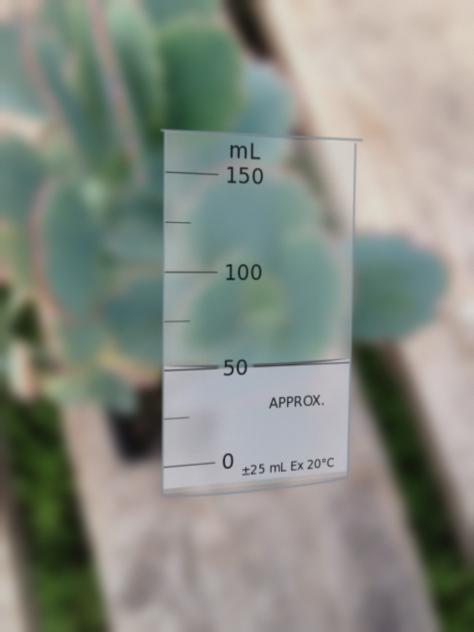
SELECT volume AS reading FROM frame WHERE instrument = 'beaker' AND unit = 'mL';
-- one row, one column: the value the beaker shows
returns 50 mL
